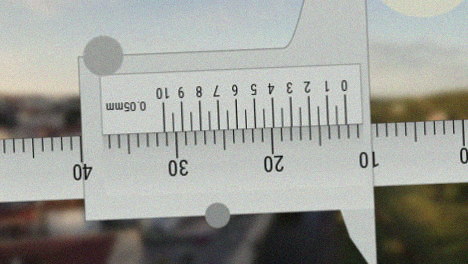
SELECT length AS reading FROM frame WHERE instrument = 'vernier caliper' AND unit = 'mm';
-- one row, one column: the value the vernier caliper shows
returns 12.2 mm
